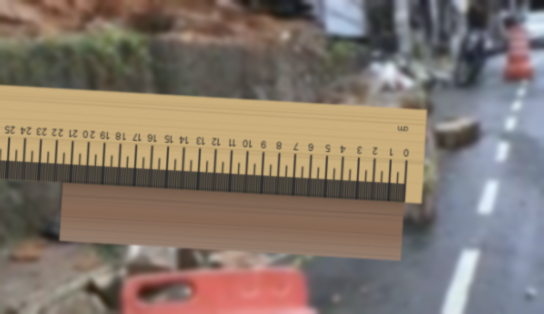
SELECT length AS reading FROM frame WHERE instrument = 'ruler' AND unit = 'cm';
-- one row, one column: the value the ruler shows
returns 21.5 cm
